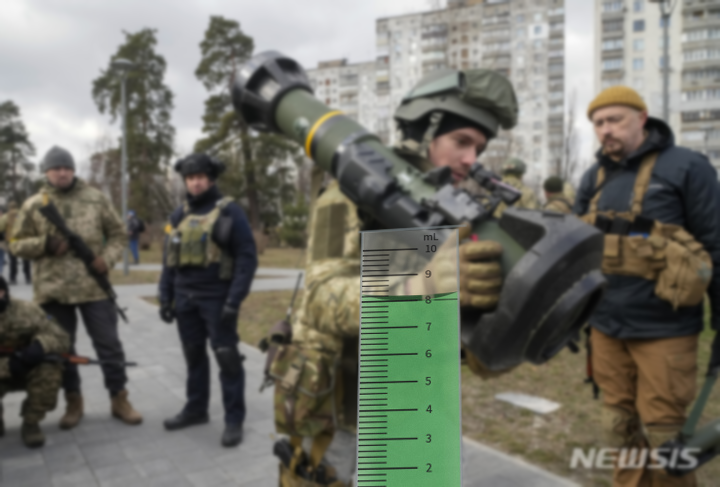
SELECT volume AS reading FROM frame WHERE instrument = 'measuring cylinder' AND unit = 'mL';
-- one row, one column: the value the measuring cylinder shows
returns 8 mL
